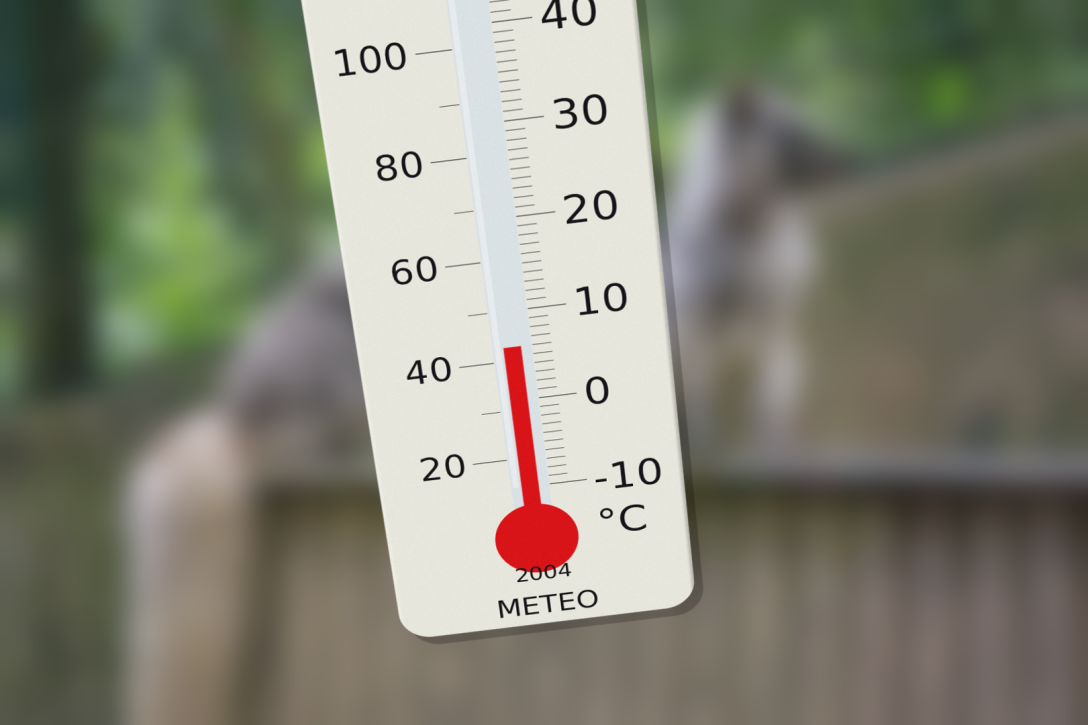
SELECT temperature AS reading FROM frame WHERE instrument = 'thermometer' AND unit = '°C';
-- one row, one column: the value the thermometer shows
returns 6 °C
